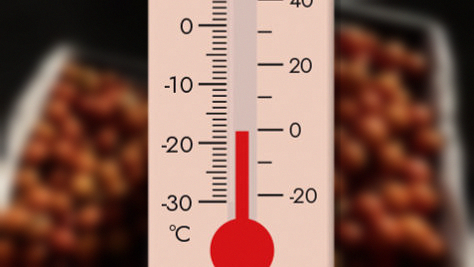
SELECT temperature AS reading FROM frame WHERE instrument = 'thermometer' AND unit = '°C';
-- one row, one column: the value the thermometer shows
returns -18 °C
